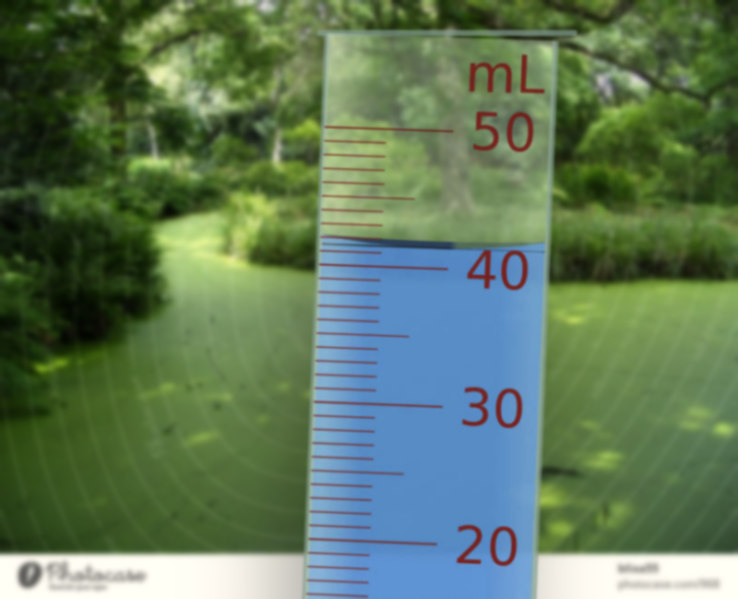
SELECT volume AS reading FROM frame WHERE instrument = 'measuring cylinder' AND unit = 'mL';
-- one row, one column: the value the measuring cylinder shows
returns 41.5 mL
